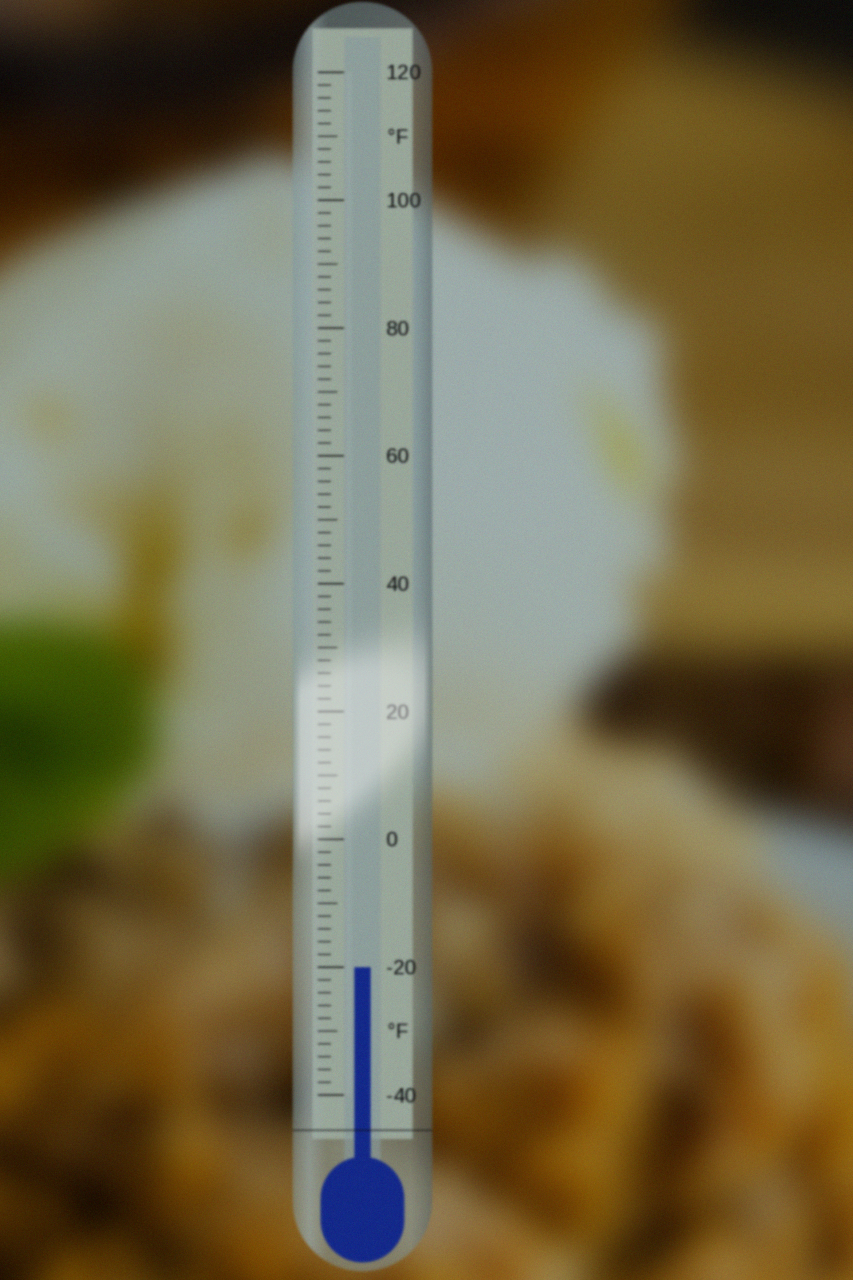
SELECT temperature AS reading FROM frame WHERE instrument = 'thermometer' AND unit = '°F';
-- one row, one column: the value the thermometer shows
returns -20 °F
